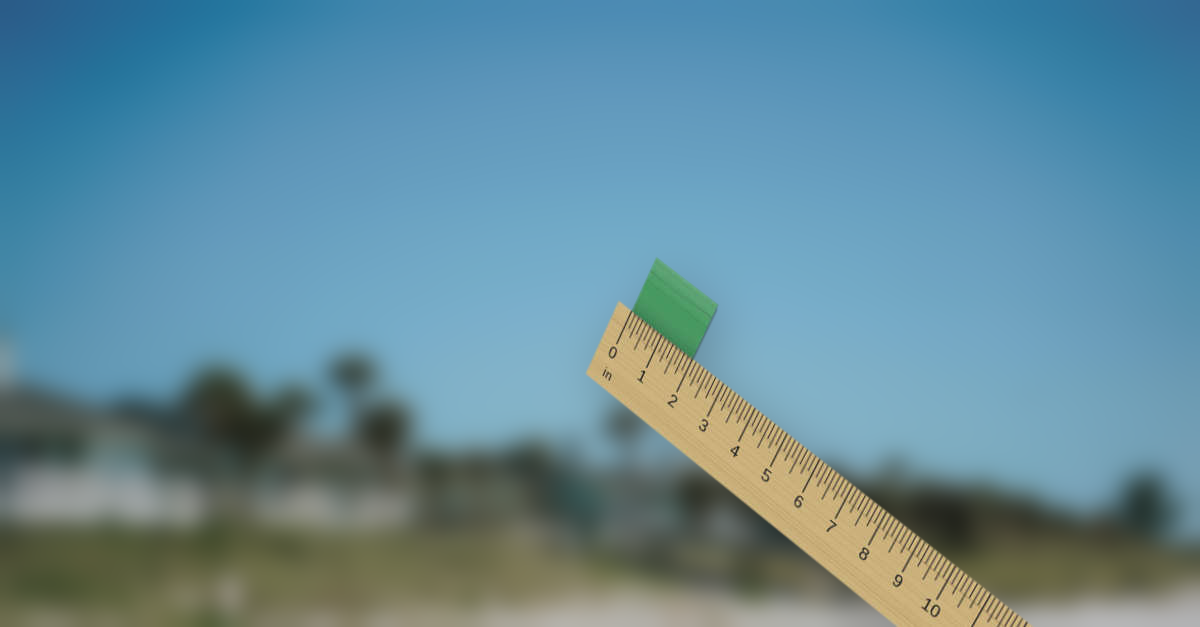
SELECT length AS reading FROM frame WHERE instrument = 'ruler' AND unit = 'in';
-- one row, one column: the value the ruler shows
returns 2 in
